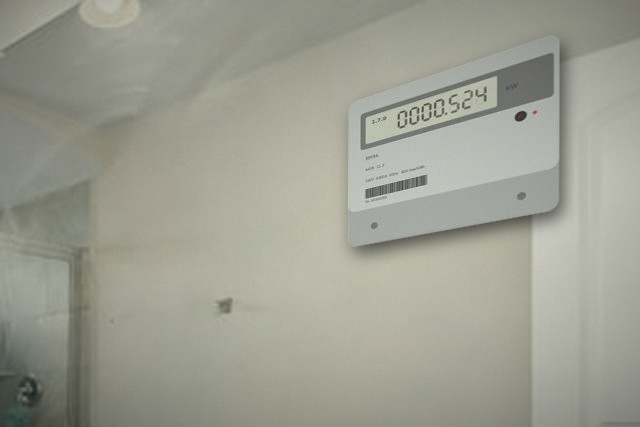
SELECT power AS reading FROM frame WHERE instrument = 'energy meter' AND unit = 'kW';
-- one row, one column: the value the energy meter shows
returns 0.524 kW
